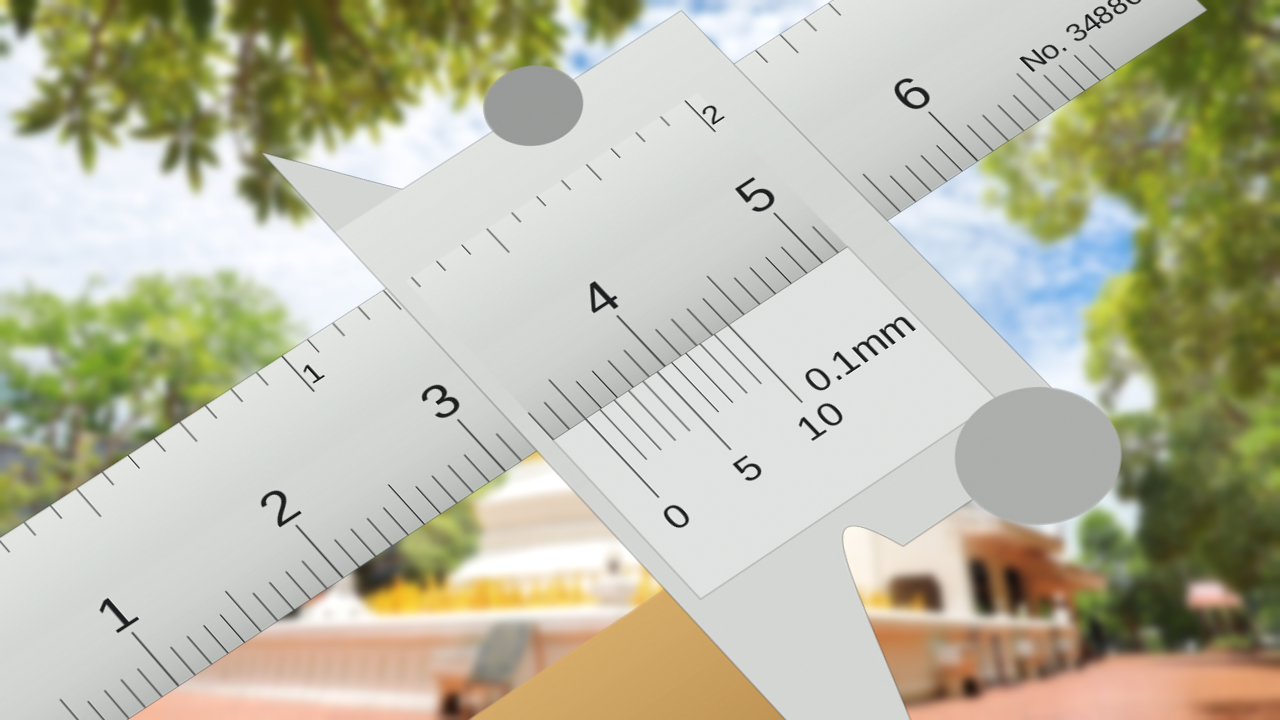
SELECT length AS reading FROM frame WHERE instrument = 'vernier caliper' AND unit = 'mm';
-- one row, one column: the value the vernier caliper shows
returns 35.0 mm
